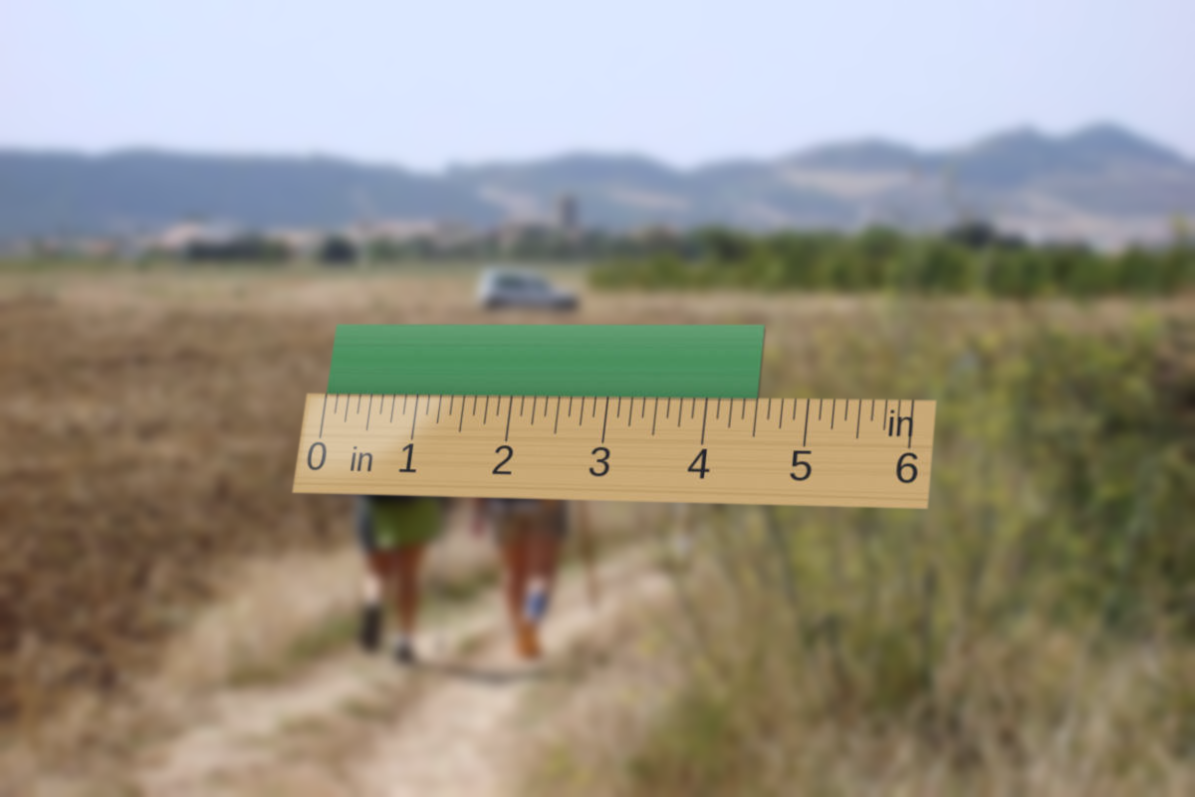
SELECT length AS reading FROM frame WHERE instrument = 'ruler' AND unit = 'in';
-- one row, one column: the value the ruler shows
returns 4.5 in
